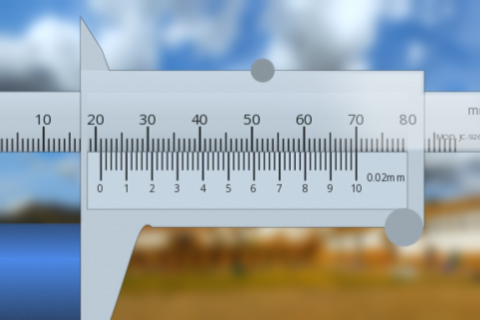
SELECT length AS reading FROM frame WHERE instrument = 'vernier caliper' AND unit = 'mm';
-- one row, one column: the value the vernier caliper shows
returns 21.0 mm
